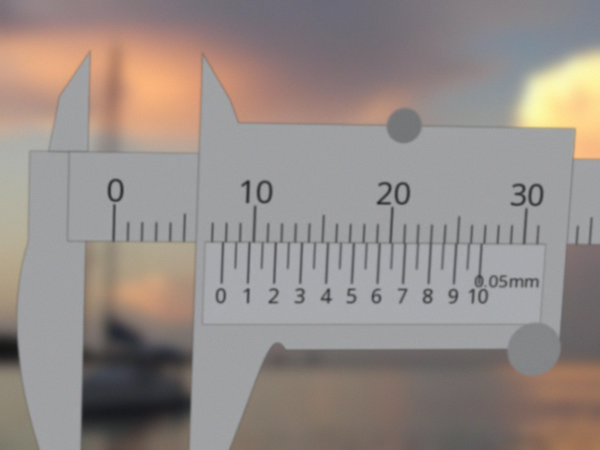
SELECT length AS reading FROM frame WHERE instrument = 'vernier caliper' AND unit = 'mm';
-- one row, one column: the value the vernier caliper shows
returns 7.8 mm
